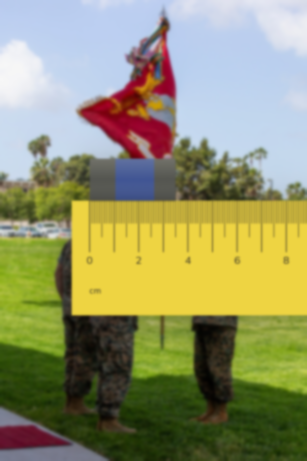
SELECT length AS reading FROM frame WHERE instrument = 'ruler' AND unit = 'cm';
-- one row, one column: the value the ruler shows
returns 3.5 cm
